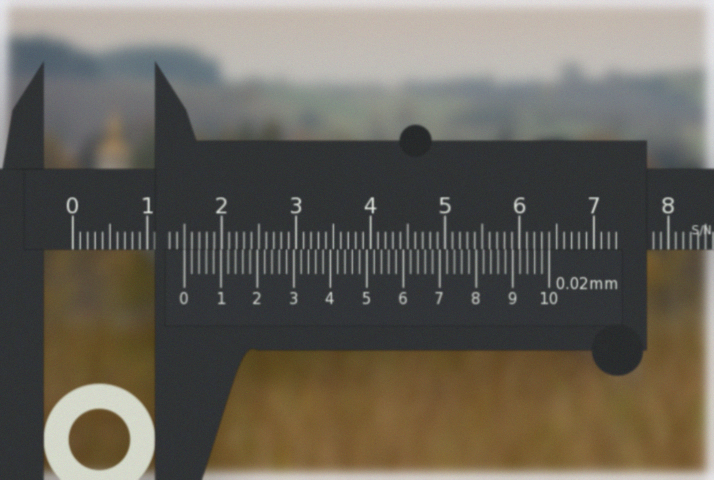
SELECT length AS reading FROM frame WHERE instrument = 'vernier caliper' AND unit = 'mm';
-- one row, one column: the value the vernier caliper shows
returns 15.0 mm
